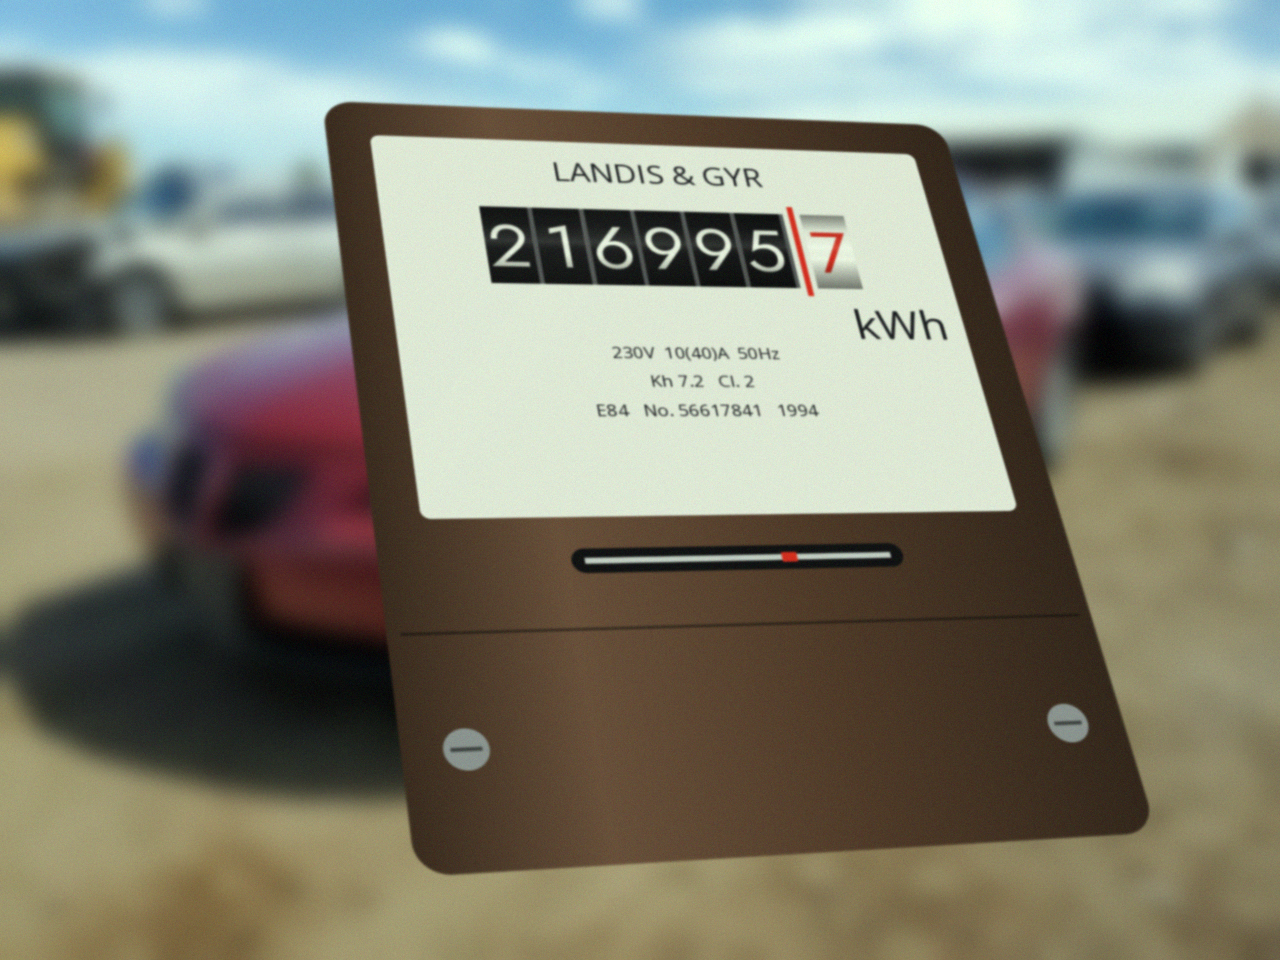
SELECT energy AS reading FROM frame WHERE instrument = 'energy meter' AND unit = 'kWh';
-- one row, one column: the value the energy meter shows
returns 216995.7 kWh
